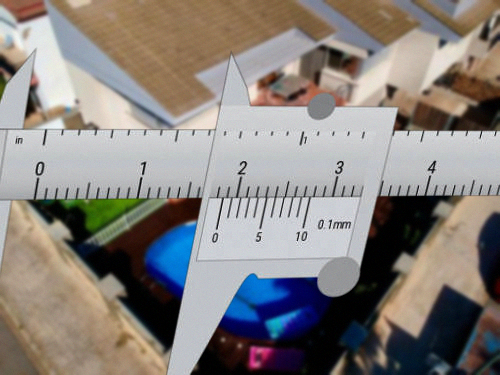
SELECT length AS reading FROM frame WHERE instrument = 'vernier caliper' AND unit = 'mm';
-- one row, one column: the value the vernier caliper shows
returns 18.6 mm
